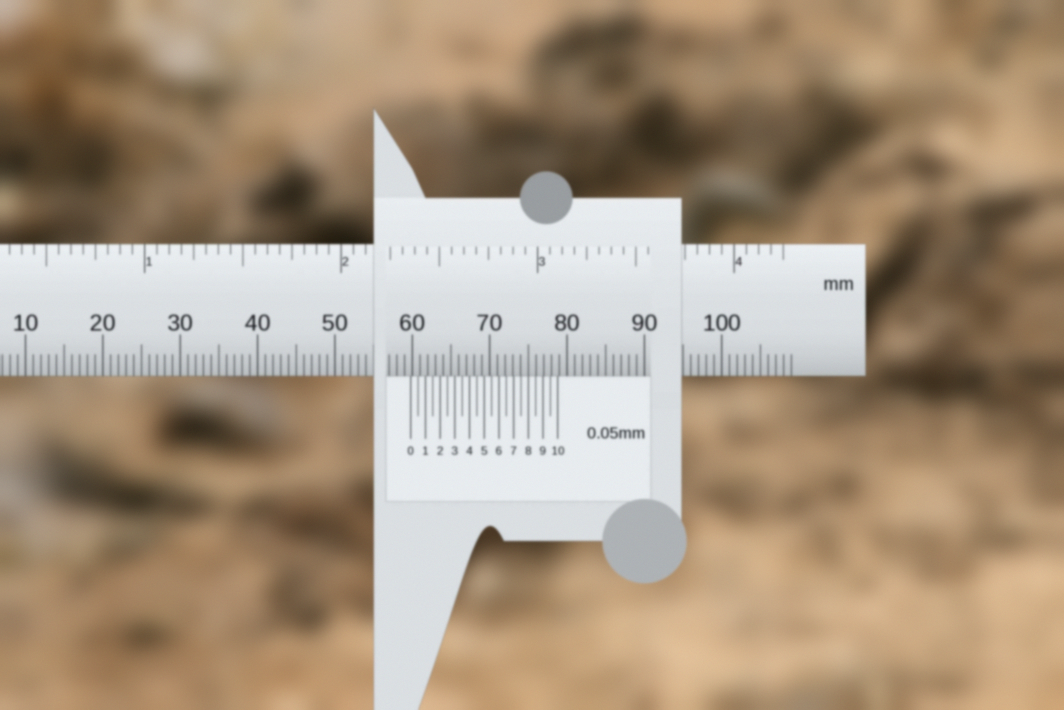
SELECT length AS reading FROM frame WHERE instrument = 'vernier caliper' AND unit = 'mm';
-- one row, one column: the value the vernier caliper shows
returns 59.8 mm
